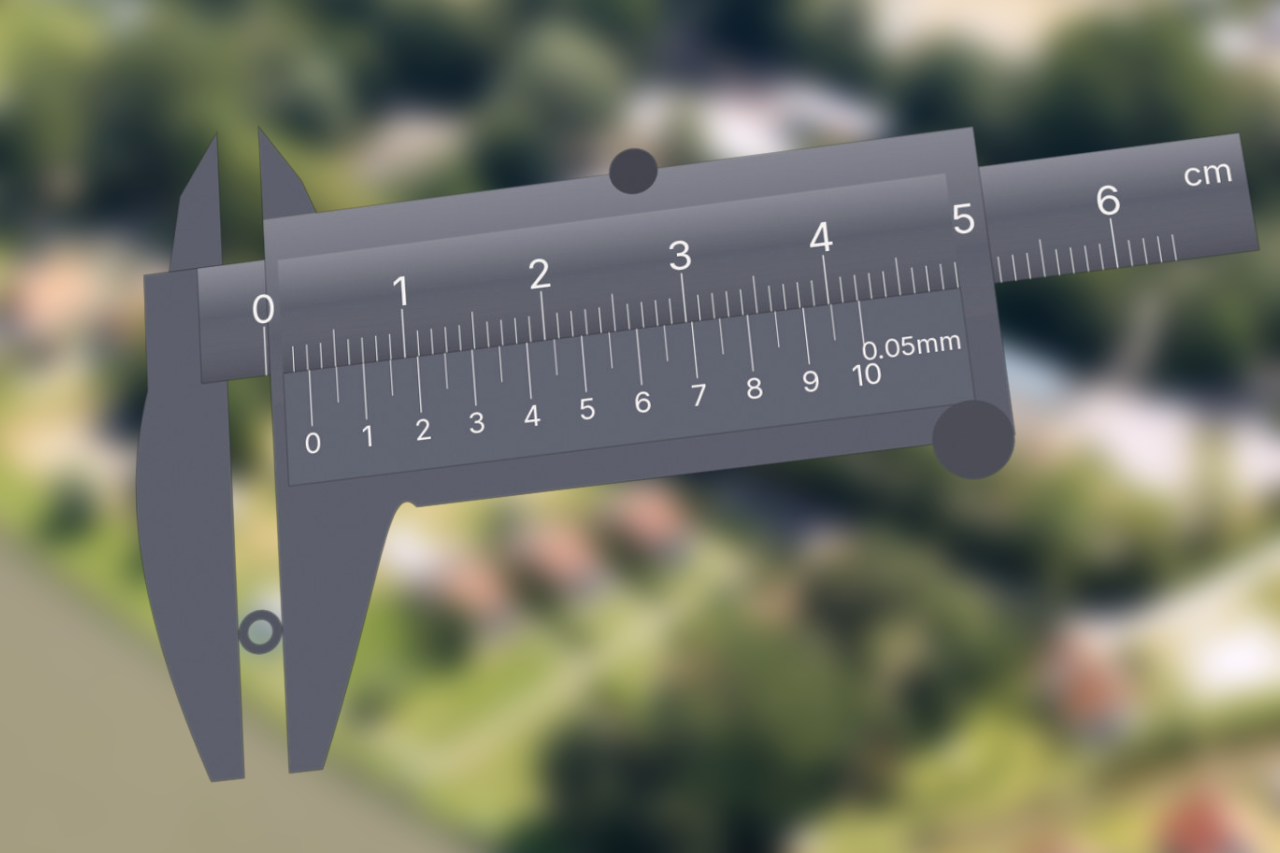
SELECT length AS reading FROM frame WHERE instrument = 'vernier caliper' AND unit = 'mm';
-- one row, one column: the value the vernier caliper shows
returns 3.1 mm
